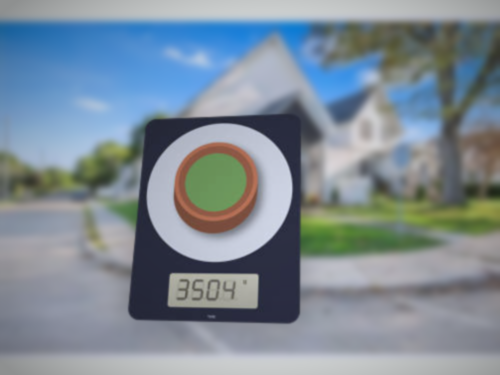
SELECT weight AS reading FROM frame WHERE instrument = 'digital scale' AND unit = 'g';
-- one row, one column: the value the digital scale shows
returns 3504 g
